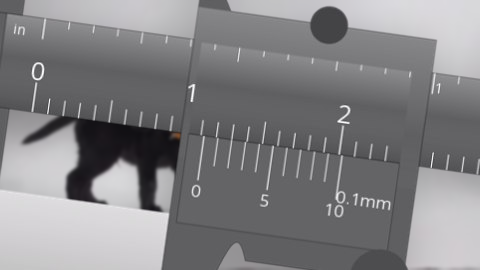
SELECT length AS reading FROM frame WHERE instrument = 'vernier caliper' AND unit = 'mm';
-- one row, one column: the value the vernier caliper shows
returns 11.2 mm
